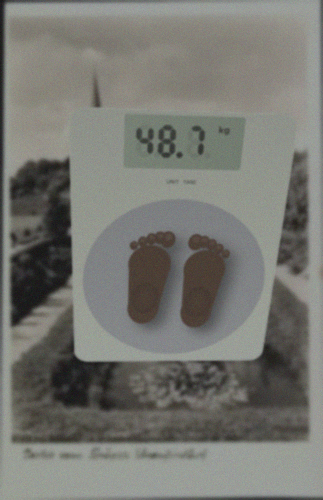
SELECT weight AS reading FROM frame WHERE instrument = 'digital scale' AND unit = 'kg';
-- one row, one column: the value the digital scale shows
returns 48.7 kg
